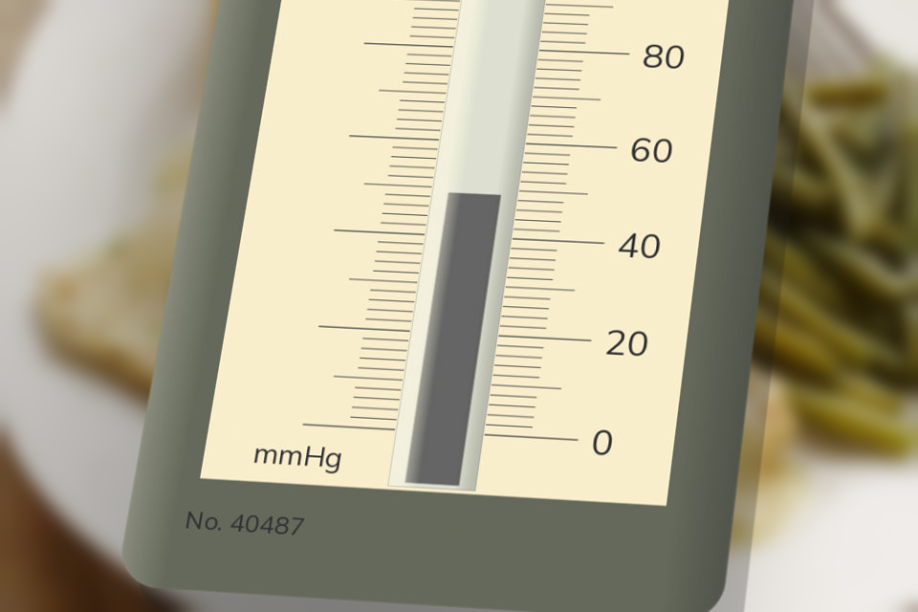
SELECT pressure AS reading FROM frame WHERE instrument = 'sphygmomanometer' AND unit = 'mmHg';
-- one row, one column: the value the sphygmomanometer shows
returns 49 mmHg
